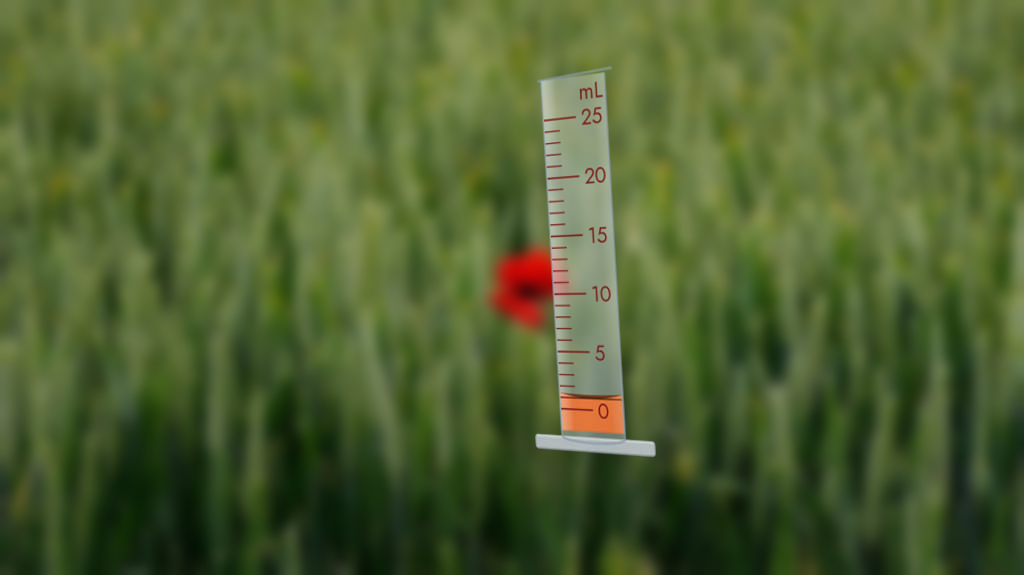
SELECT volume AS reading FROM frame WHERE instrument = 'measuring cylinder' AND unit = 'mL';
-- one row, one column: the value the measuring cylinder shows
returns 1 mL
